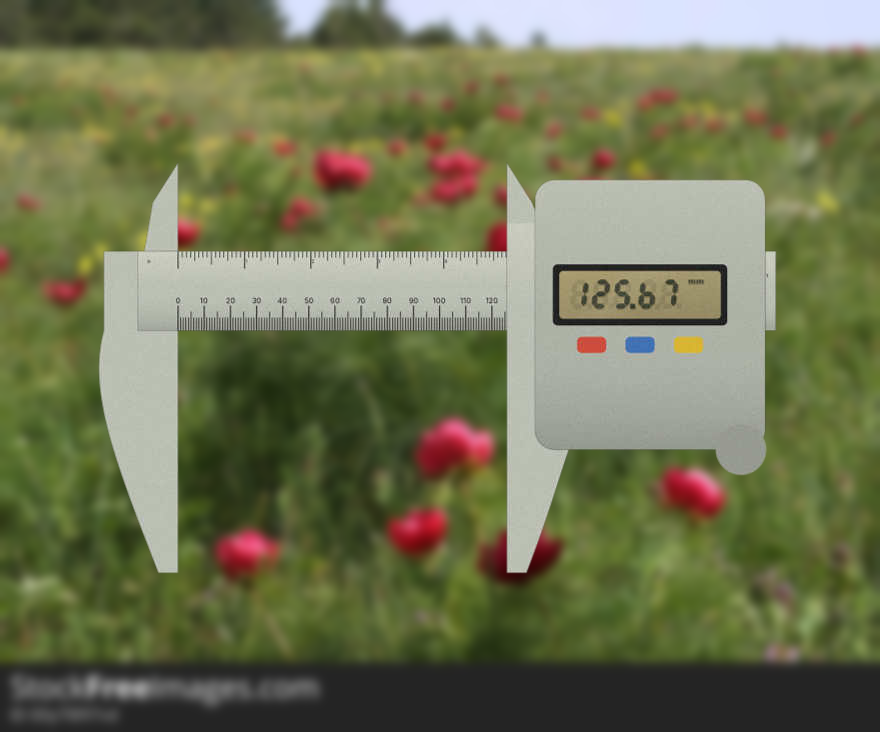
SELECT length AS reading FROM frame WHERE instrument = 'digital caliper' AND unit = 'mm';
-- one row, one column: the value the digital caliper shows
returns 125.67 mm
